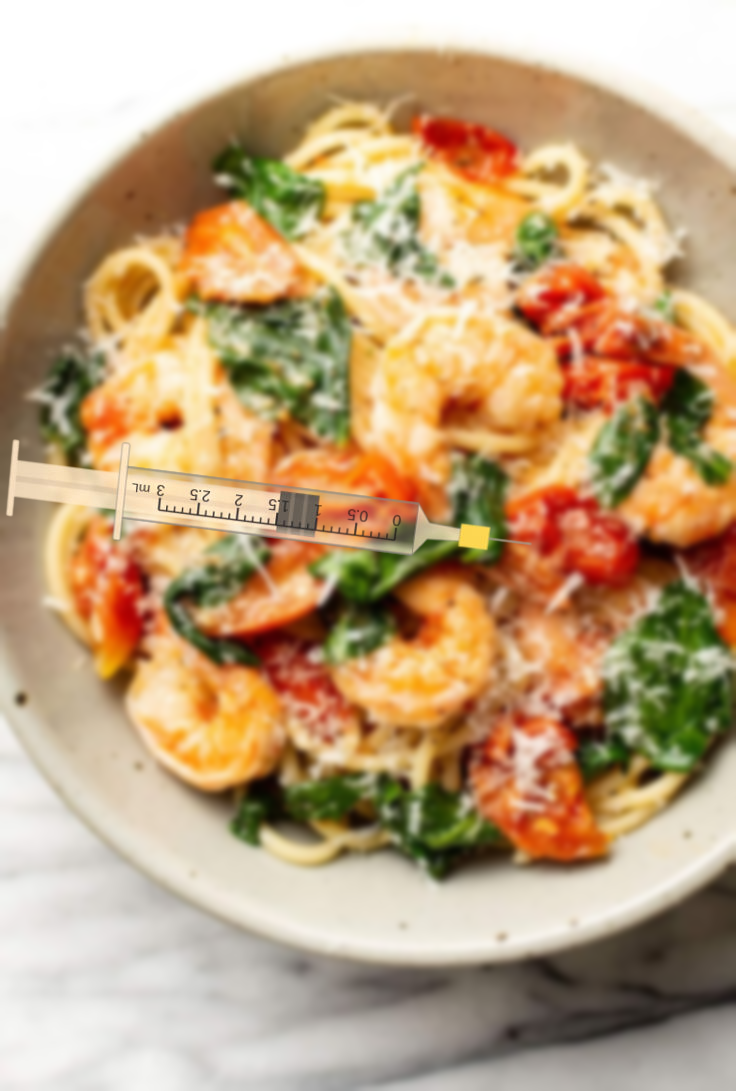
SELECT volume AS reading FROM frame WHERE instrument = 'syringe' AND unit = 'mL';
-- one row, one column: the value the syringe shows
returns 1 mL
